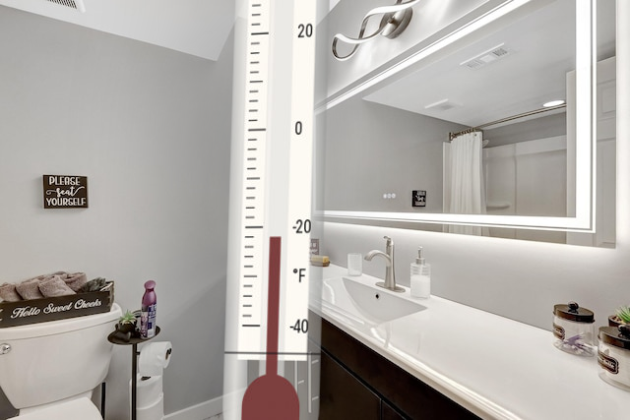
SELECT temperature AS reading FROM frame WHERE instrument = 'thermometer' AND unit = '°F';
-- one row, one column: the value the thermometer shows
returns -22 °F
